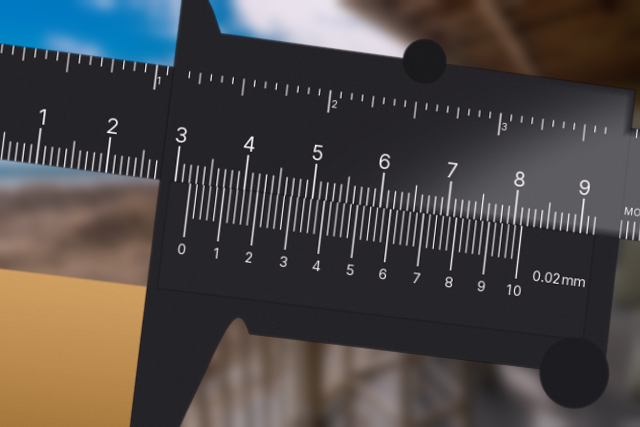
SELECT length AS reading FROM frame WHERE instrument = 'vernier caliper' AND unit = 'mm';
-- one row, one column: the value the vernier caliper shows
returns 32.2 mm
